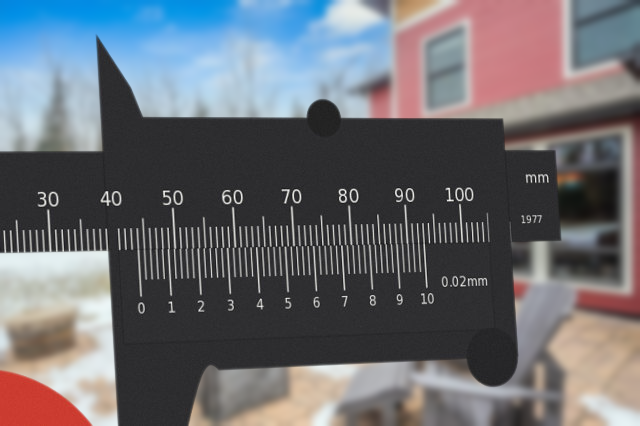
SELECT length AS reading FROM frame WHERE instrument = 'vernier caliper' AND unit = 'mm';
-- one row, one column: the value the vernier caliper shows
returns 44.0 mm
